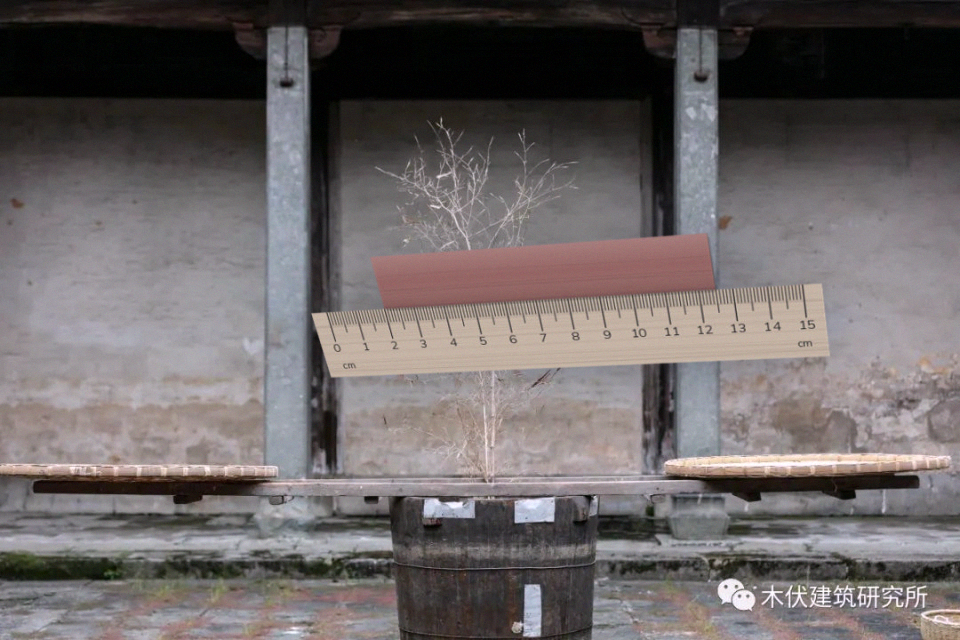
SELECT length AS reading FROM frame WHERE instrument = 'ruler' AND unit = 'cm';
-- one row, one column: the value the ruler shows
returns 10.5 cm
